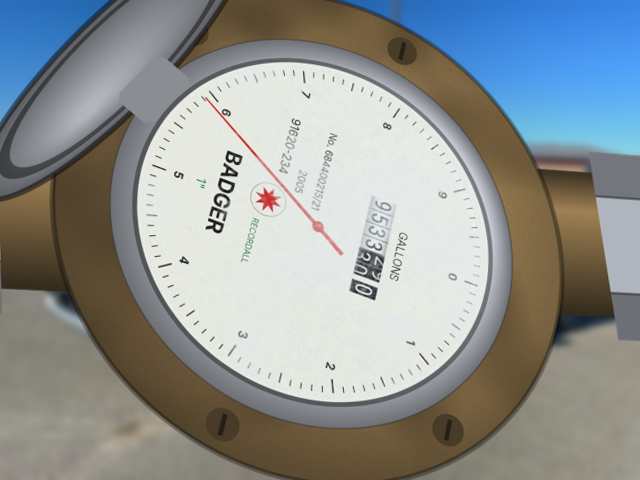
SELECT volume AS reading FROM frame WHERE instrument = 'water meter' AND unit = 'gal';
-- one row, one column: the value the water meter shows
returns 9533295.9 gal
